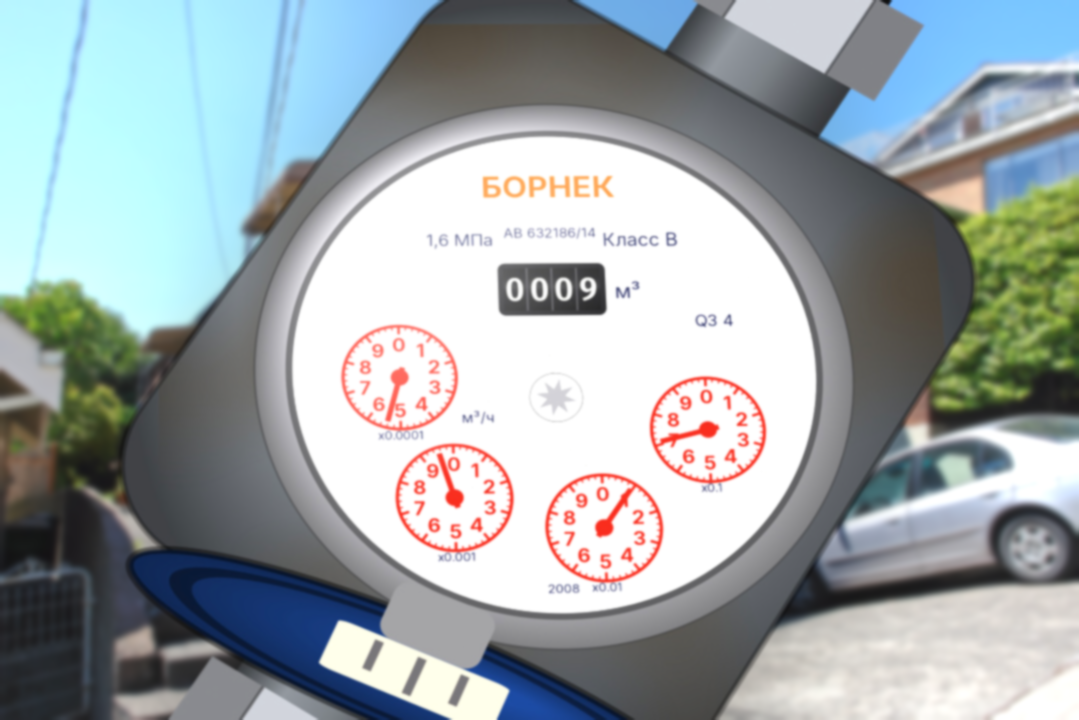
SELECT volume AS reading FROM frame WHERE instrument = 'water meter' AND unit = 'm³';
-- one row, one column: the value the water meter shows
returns 9.7095 m³
